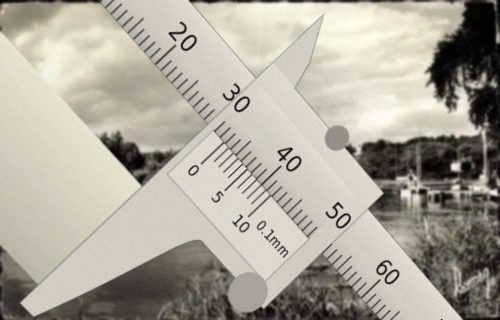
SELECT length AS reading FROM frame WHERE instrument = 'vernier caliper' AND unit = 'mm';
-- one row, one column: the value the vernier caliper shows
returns 32.8 mm
